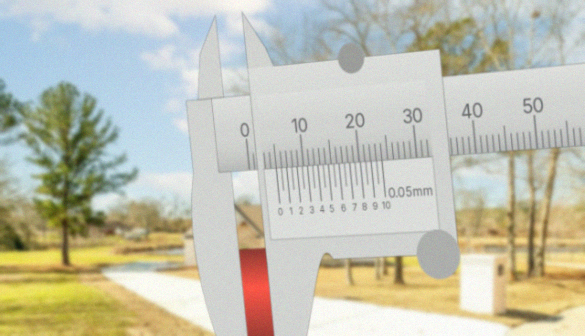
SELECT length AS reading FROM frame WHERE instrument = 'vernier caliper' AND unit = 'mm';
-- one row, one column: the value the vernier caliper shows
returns 5.0 mm
